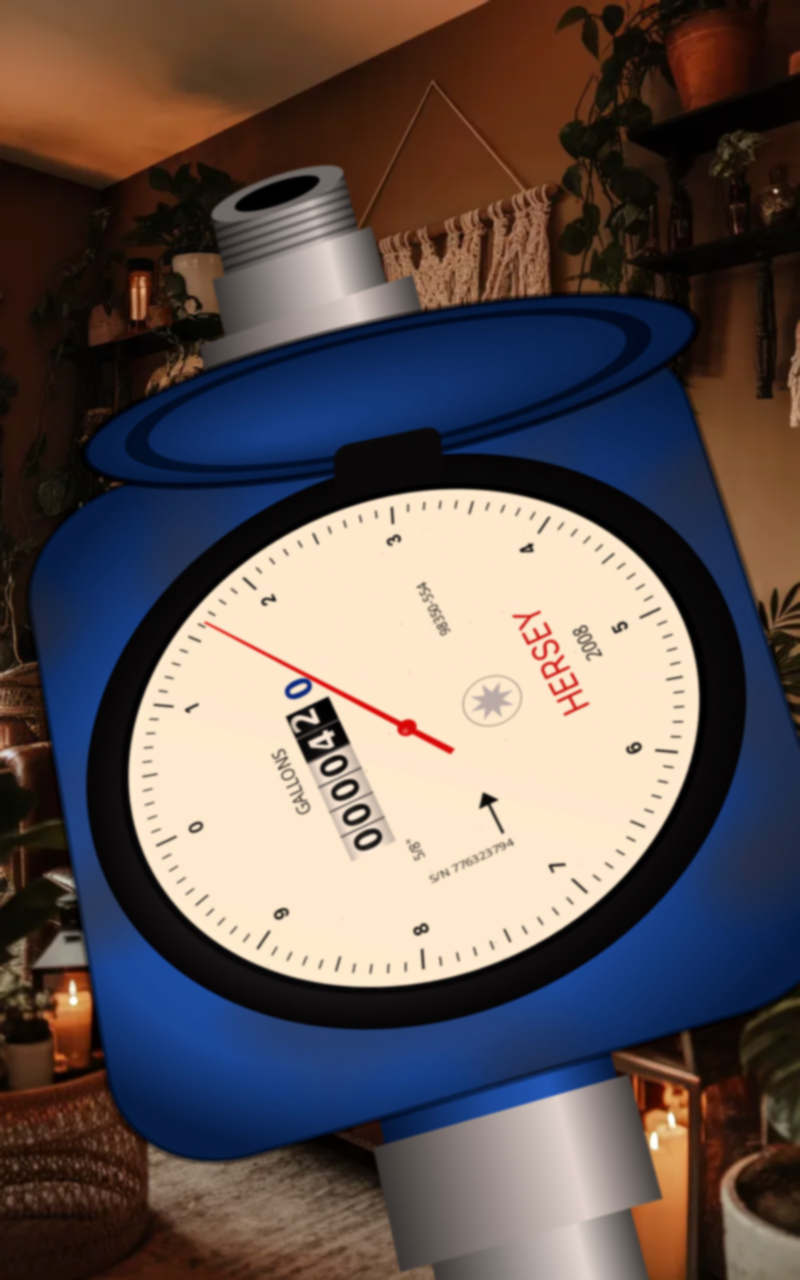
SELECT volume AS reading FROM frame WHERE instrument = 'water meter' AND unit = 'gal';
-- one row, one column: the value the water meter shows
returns 421.6 gal
